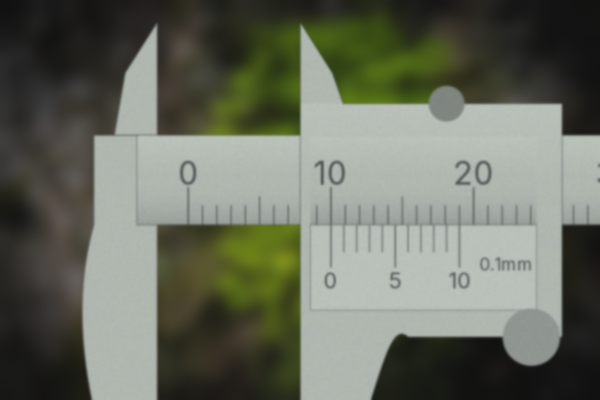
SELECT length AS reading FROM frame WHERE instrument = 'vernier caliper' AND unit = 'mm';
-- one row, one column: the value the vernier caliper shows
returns 10.0 mm
